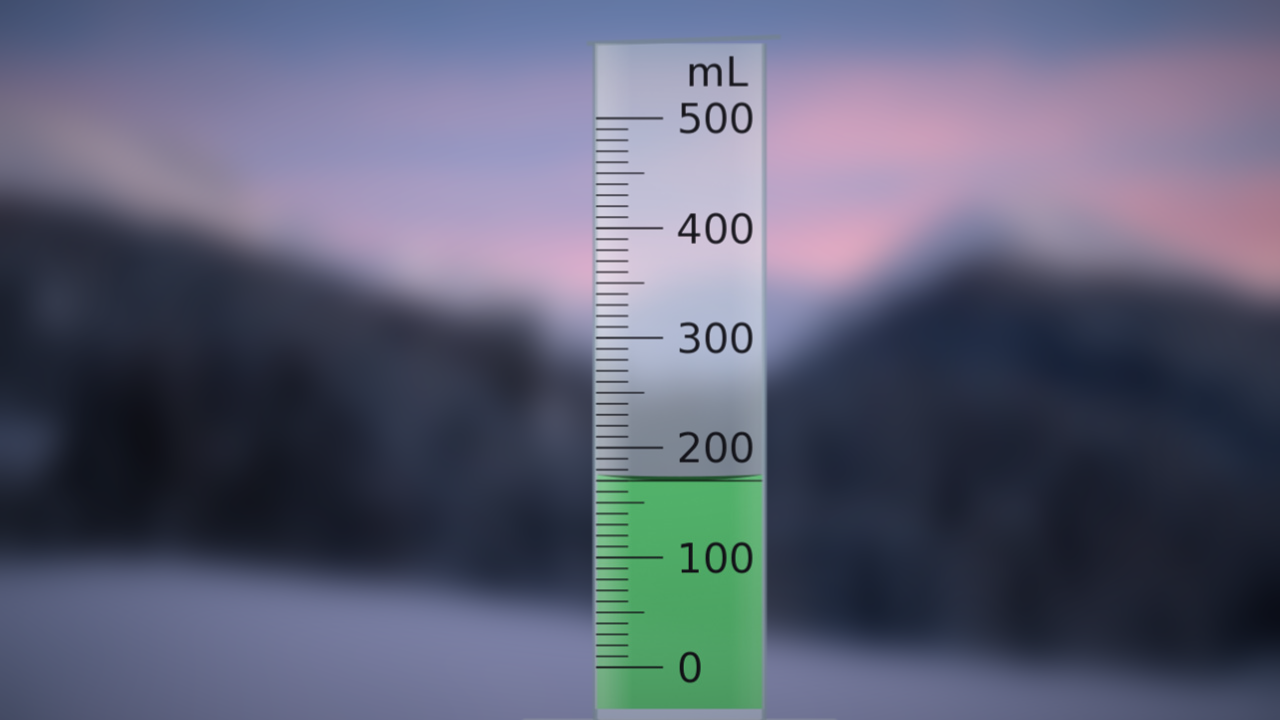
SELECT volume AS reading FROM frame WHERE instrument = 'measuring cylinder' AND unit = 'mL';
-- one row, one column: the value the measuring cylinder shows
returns 170 mL
